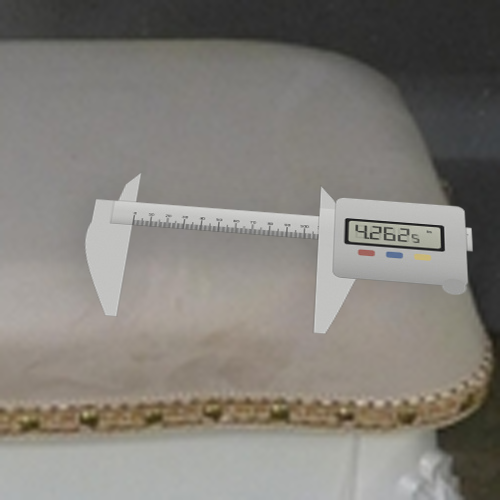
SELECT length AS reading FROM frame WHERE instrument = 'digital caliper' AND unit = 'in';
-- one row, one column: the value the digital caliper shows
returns 4.2625 in
